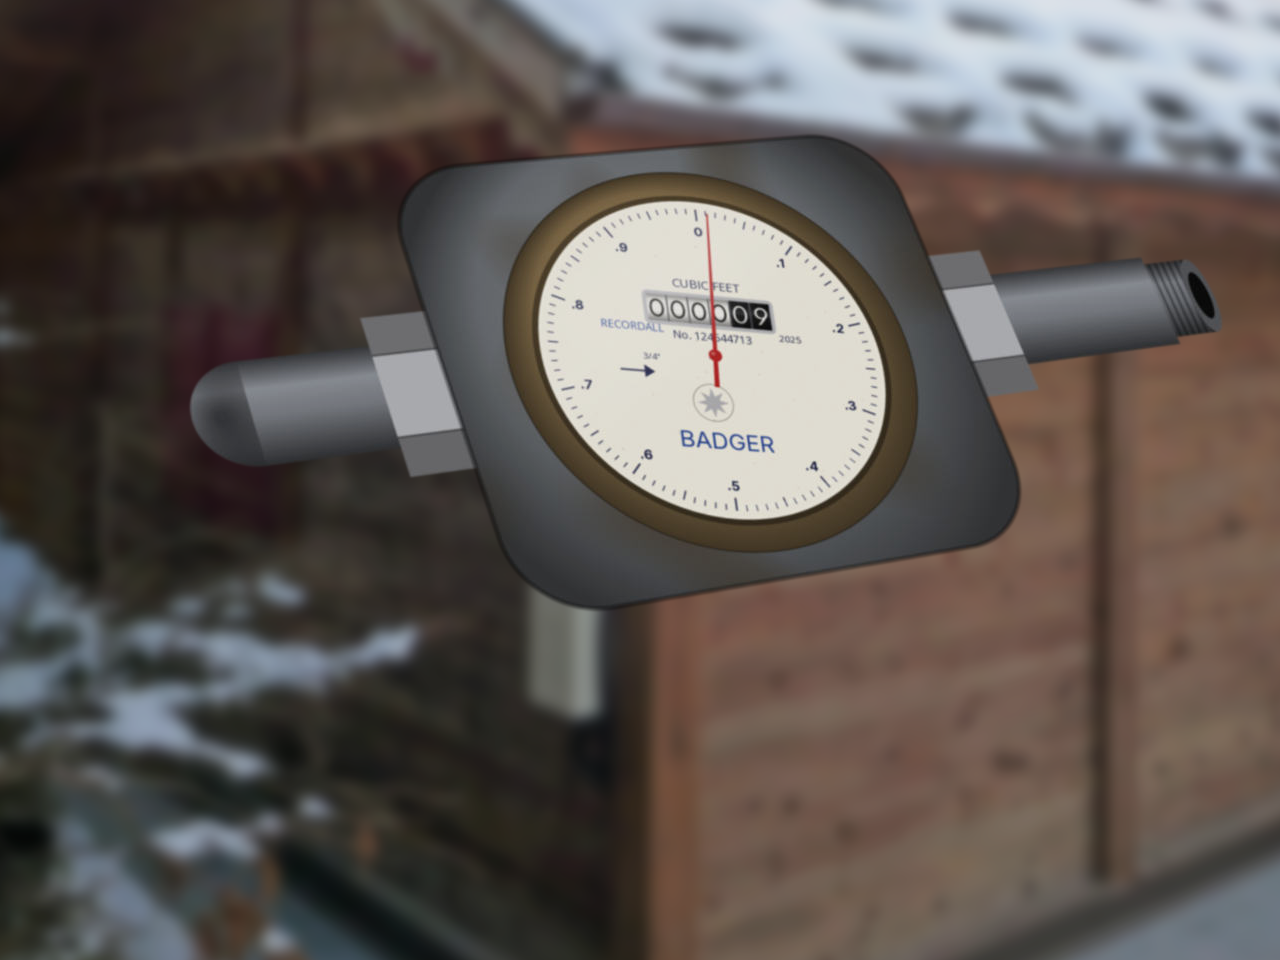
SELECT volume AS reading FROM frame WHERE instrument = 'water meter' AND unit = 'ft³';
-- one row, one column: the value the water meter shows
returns 9.01 ft³
